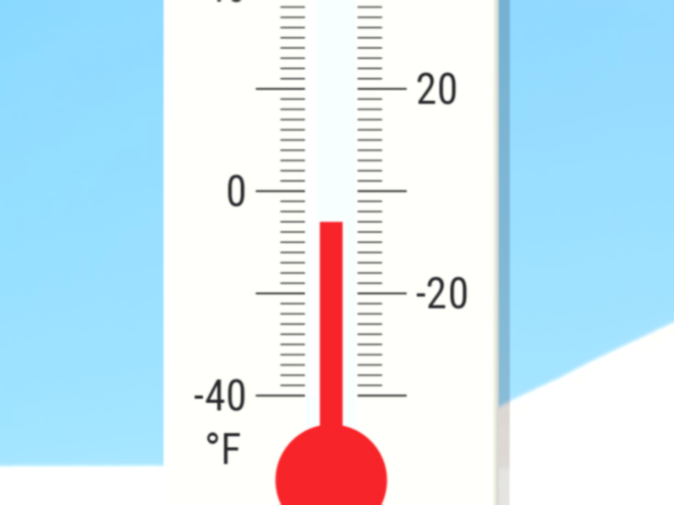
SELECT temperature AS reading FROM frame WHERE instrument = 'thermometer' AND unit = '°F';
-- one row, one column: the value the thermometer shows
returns -6 °F
